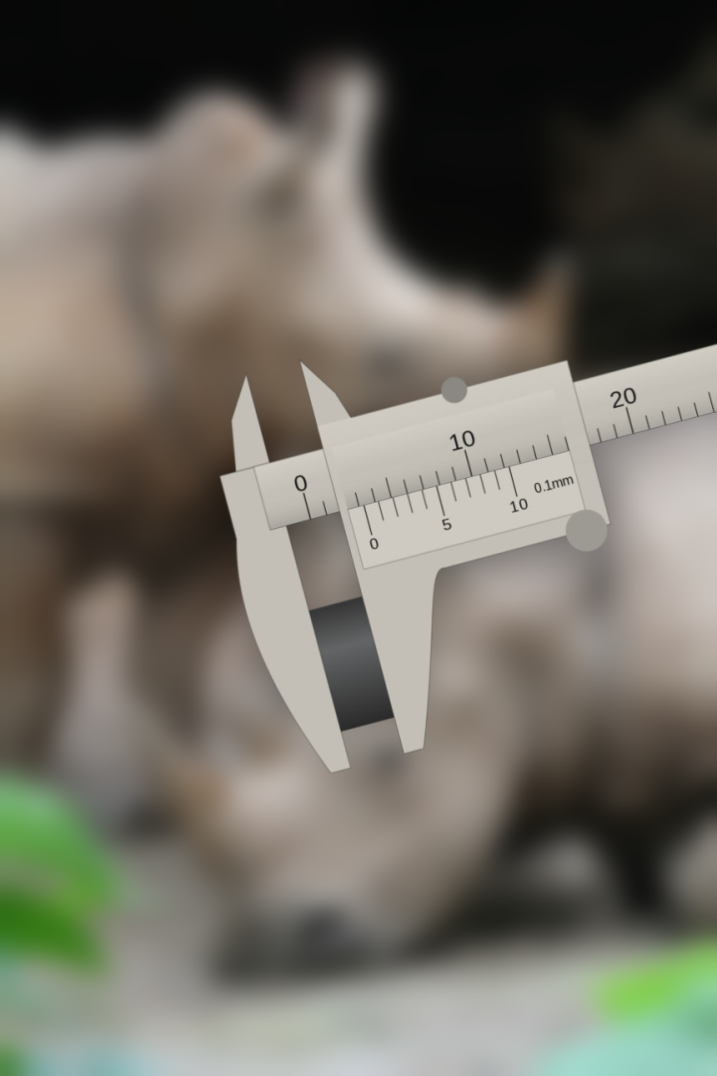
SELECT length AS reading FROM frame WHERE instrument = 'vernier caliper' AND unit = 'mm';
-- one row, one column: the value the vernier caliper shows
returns 3.3 mm
